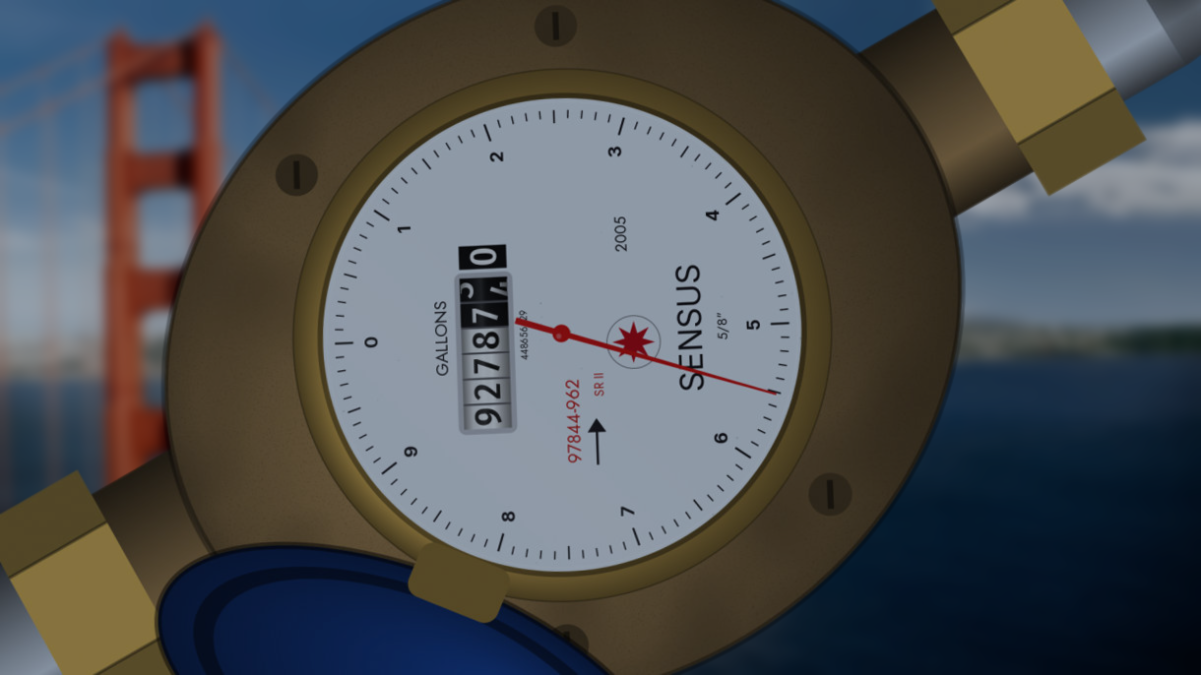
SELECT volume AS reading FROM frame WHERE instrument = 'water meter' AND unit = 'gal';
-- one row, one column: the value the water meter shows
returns 9278735.5 gal
